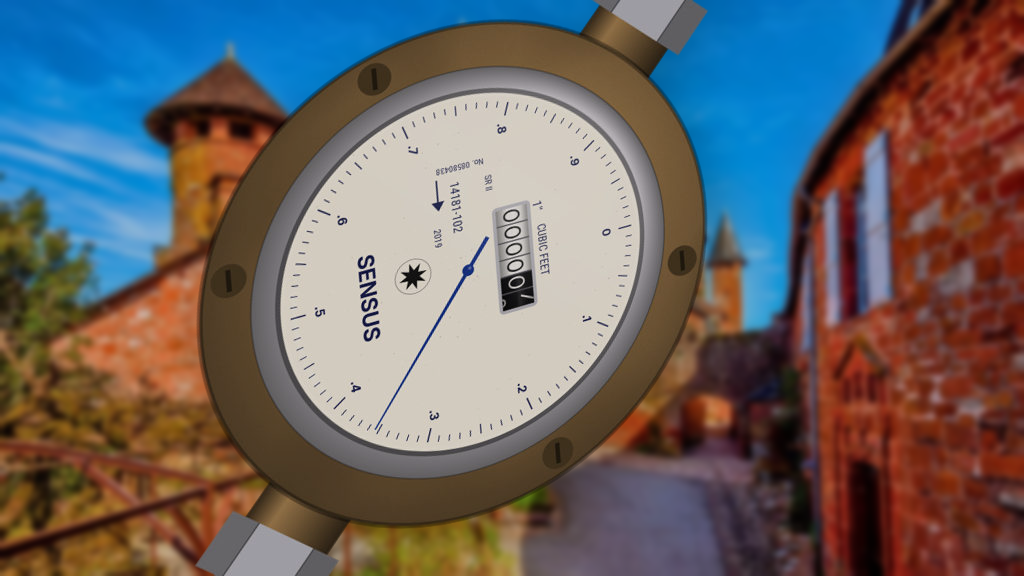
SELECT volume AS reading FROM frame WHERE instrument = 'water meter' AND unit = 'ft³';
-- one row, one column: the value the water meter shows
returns 7.35 ft³
